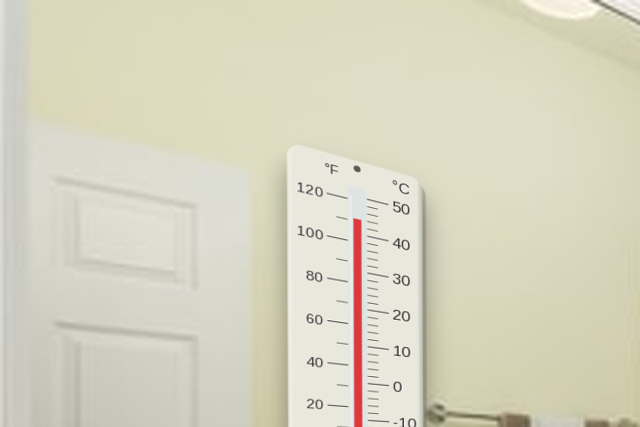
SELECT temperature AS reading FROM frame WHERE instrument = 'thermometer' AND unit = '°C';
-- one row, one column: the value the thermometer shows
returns 44 °C
